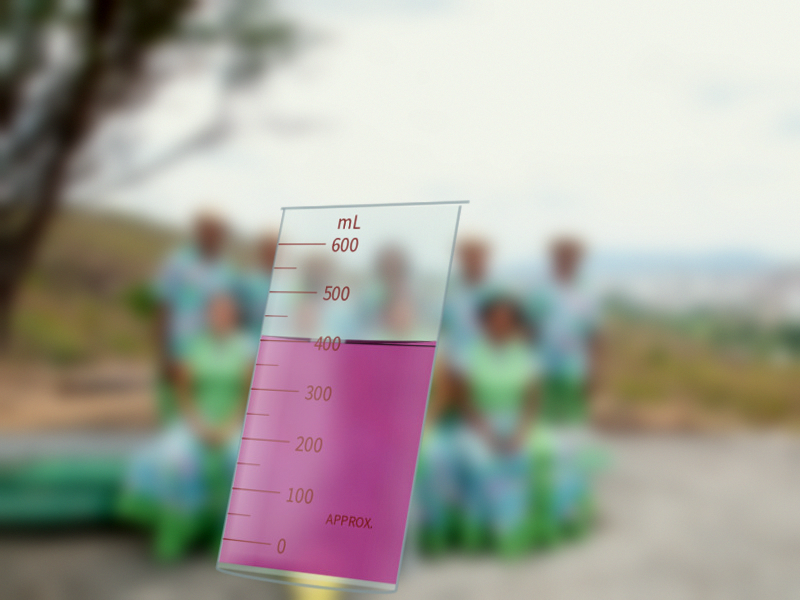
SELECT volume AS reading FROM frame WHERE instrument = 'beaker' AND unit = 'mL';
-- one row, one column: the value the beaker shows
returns 400 mL
